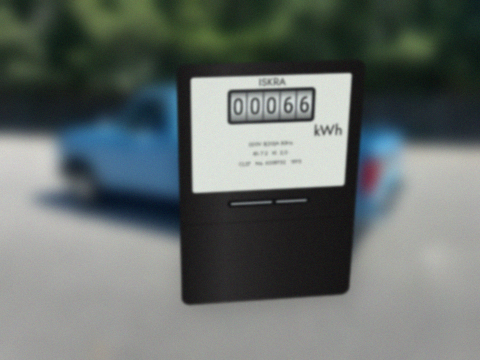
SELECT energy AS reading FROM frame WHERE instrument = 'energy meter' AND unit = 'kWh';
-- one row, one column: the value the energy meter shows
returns 66 kWh
